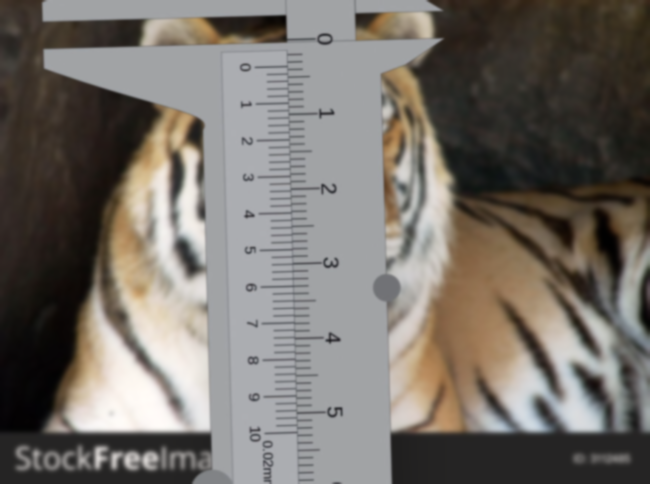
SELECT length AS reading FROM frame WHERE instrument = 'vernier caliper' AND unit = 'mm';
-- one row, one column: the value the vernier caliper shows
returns 3.6 mm
